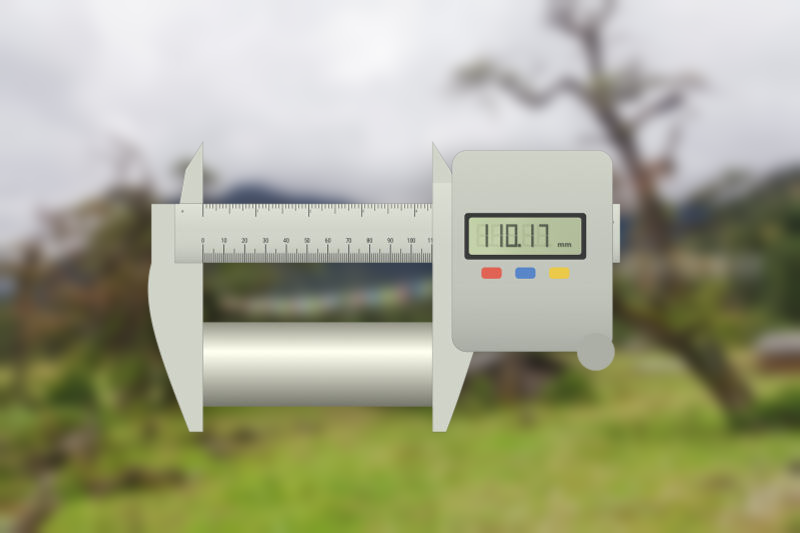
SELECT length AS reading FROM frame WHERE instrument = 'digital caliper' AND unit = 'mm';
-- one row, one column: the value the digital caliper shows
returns 110.17 mm
